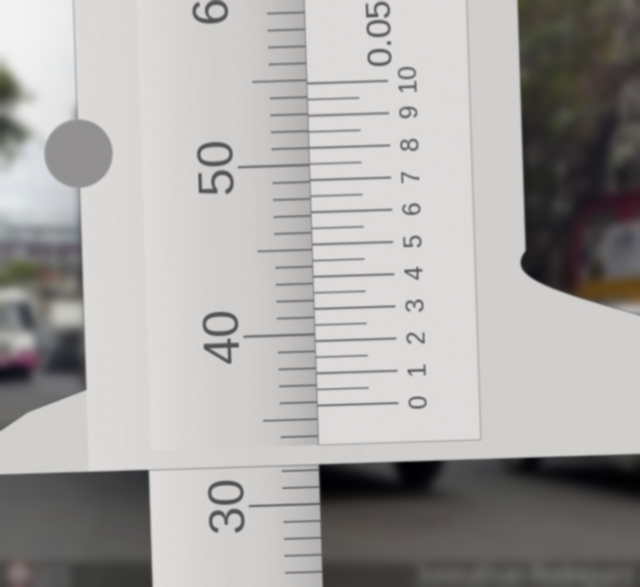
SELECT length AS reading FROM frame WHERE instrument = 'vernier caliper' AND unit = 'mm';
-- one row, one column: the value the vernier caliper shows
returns 35.8 mm
